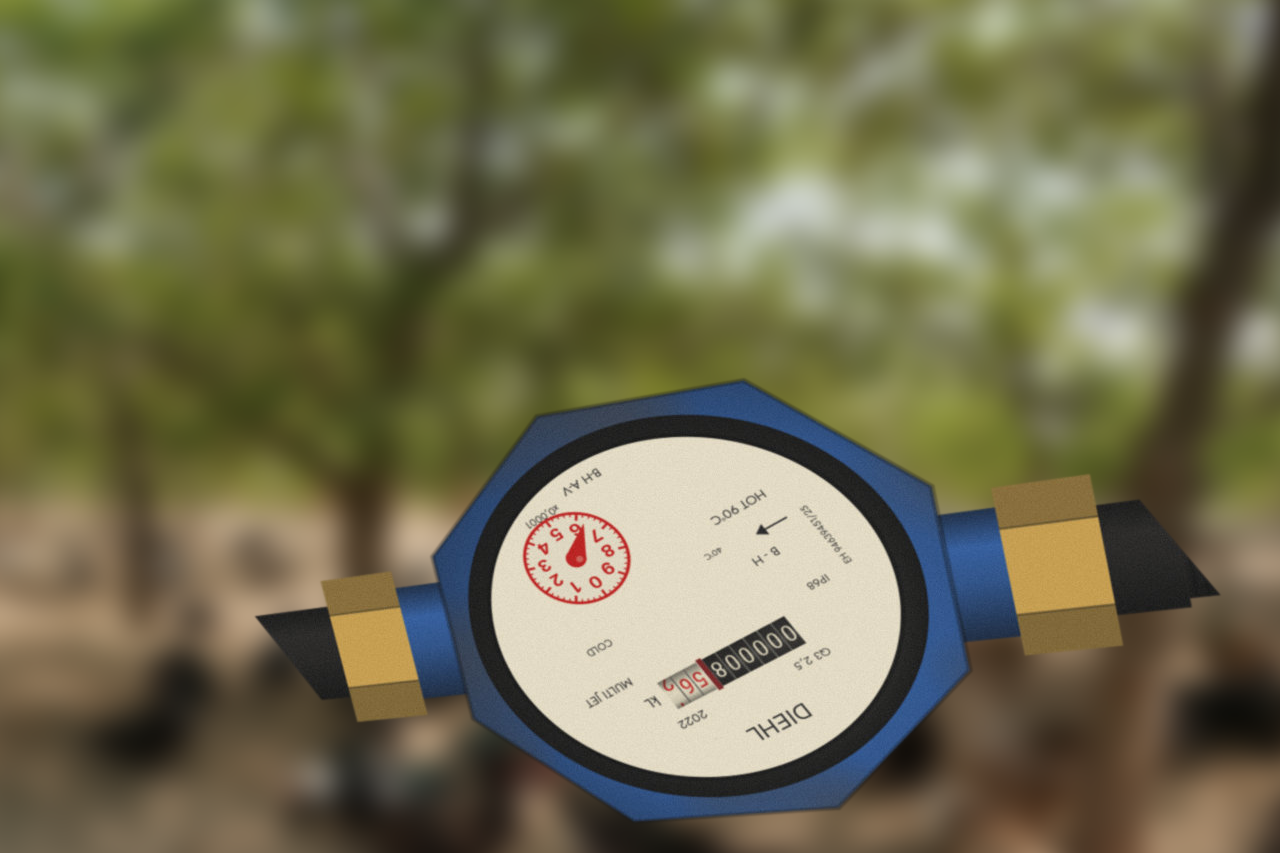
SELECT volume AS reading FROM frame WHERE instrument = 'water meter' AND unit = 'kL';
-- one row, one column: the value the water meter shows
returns 8.5616 kL
